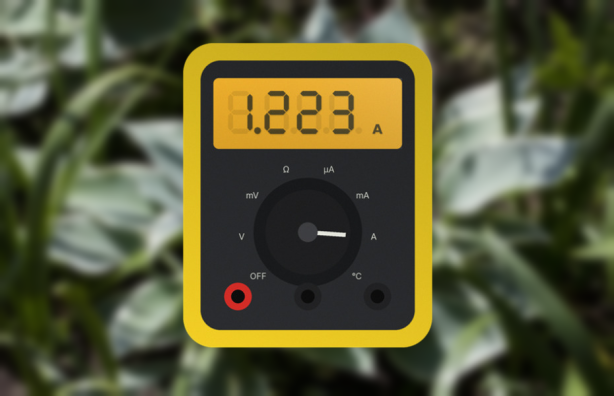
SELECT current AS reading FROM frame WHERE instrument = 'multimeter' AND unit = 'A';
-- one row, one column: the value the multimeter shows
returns 1.223 A
